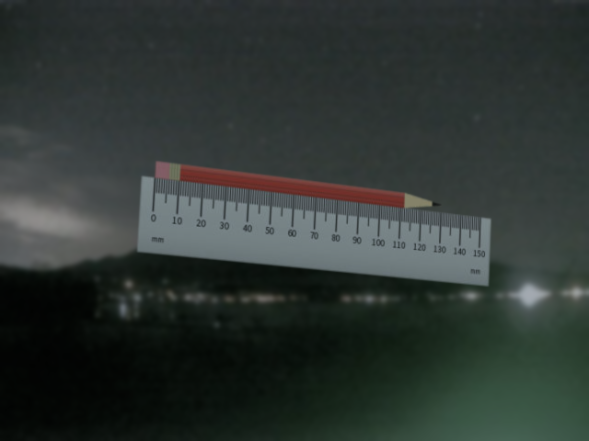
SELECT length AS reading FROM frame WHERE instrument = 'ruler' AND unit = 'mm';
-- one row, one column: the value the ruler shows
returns 130 mm
